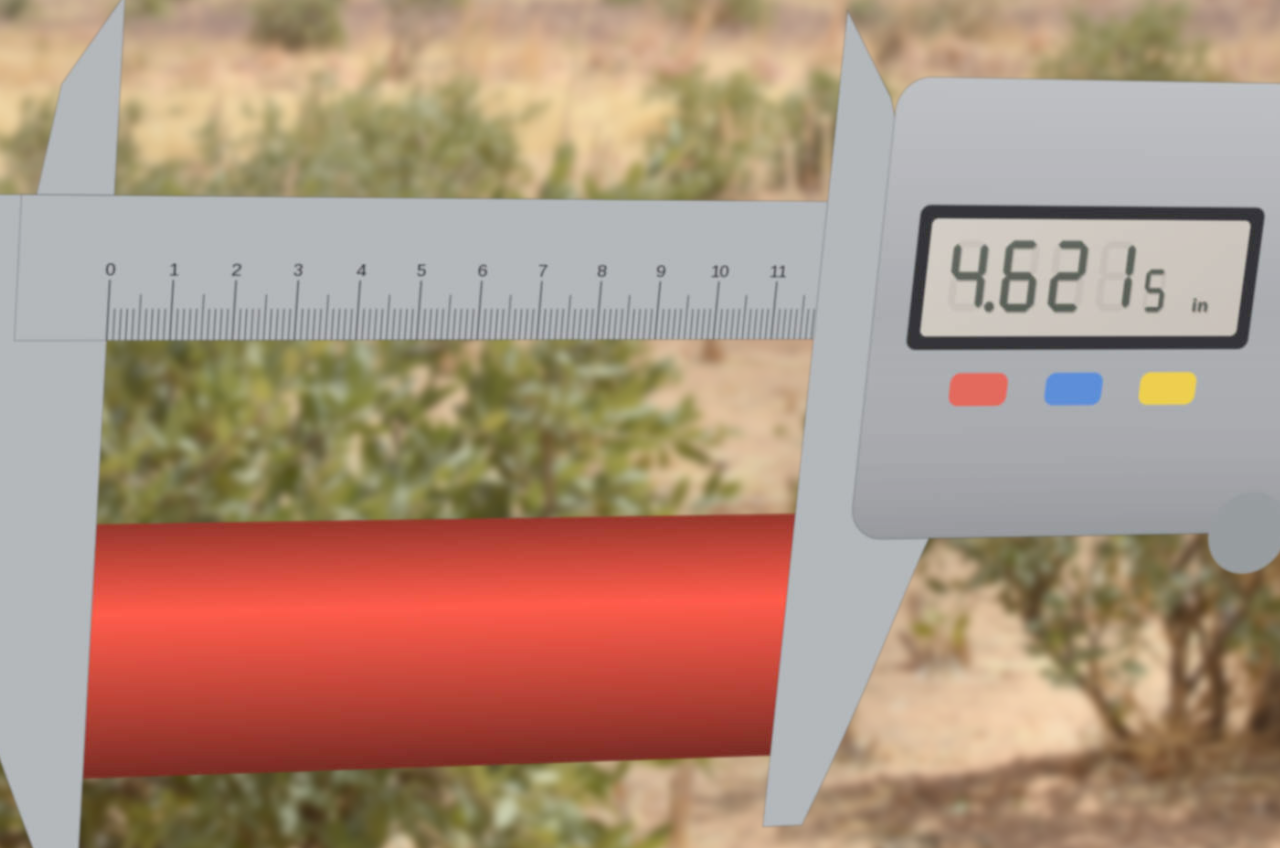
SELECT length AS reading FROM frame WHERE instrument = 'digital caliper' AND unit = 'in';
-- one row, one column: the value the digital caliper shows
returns 4.6215 in
